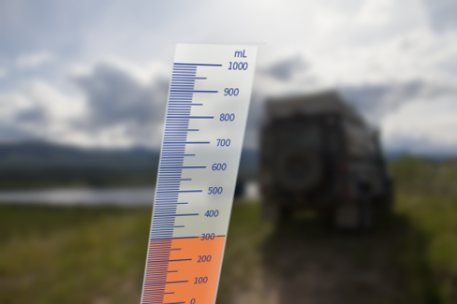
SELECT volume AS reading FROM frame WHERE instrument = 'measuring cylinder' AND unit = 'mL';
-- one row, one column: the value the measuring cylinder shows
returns 300 mL
